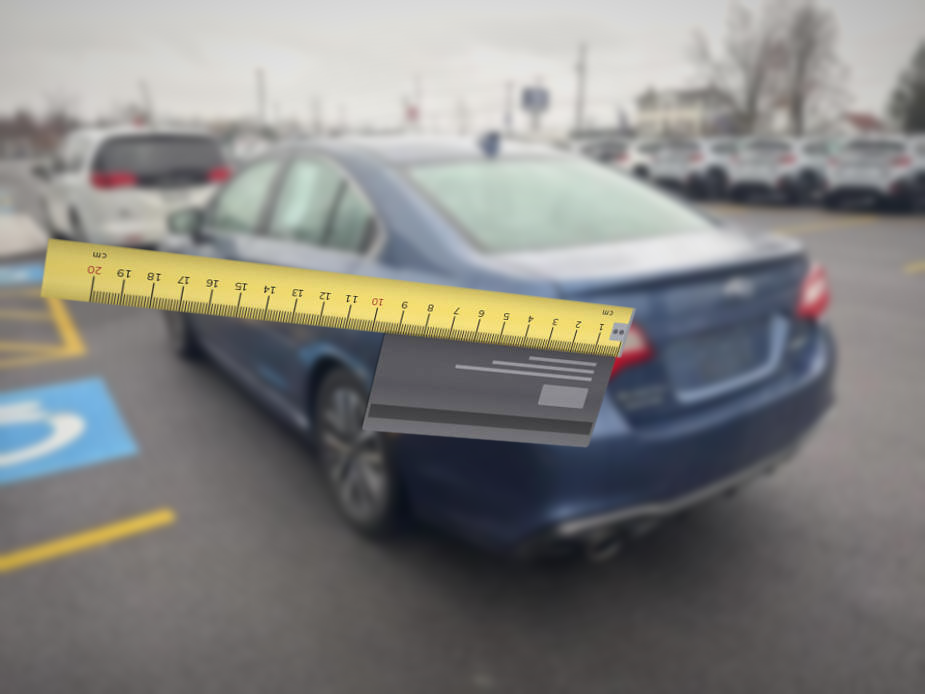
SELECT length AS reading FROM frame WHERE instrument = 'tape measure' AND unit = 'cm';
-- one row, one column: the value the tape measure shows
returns 9.5 cm
